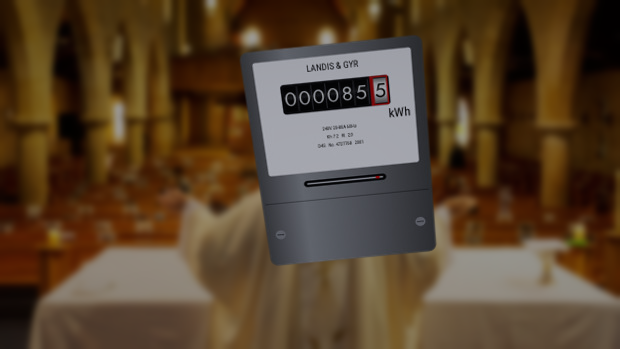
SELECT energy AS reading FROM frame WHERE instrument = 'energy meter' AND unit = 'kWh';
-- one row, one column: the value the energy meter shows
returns 85.5 kWh
